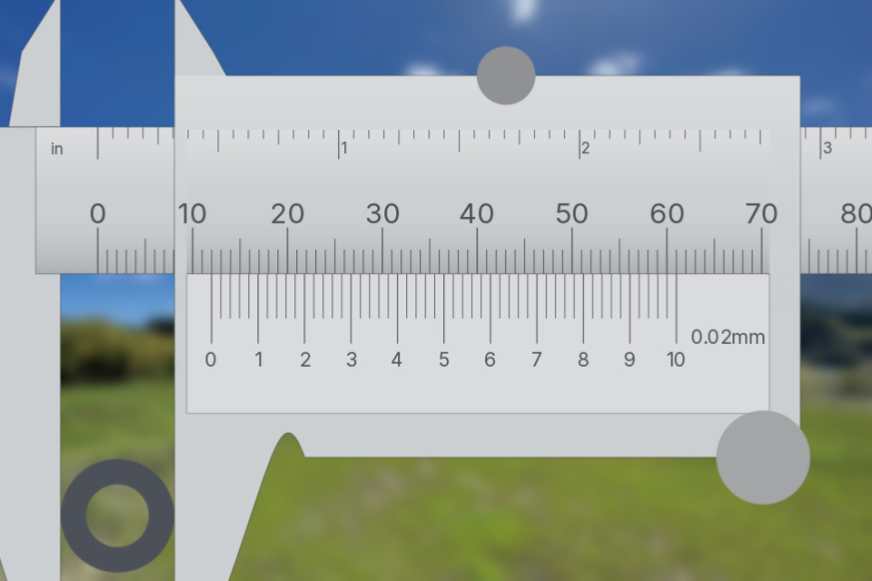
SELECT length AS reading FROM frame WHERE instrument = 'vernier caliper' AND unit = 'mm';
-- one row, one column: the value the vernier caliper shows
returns 12.0 mm
